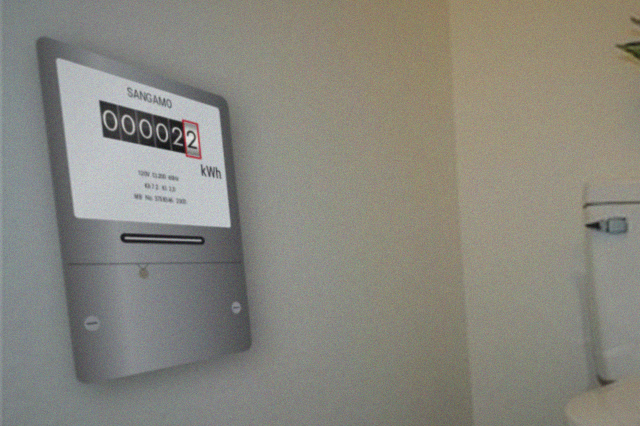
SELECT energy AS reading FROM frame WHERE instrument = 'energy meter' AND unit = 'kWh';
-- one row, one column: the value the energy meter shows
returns 2.2 kWh
